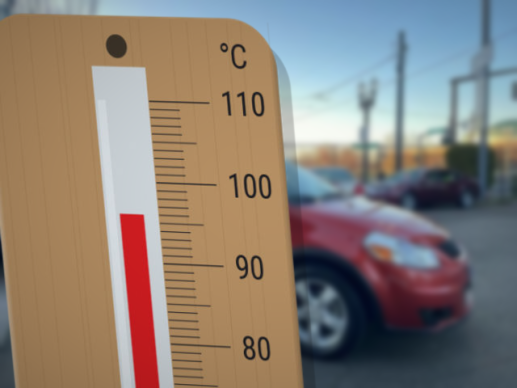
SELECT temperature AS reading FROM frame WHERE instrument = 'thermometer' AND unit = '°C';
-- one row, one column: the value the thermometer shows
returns 96 °C
